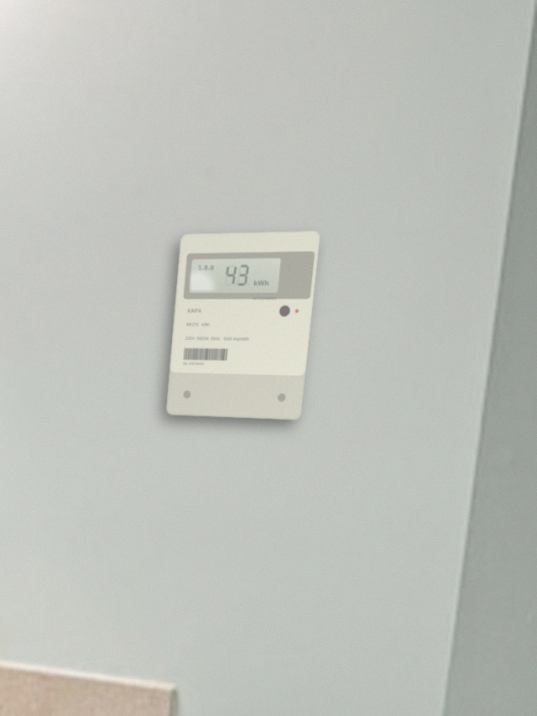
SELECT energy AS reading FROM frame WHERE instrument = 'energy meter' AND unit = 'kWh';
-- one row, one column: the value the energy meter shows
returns 43 kWh
